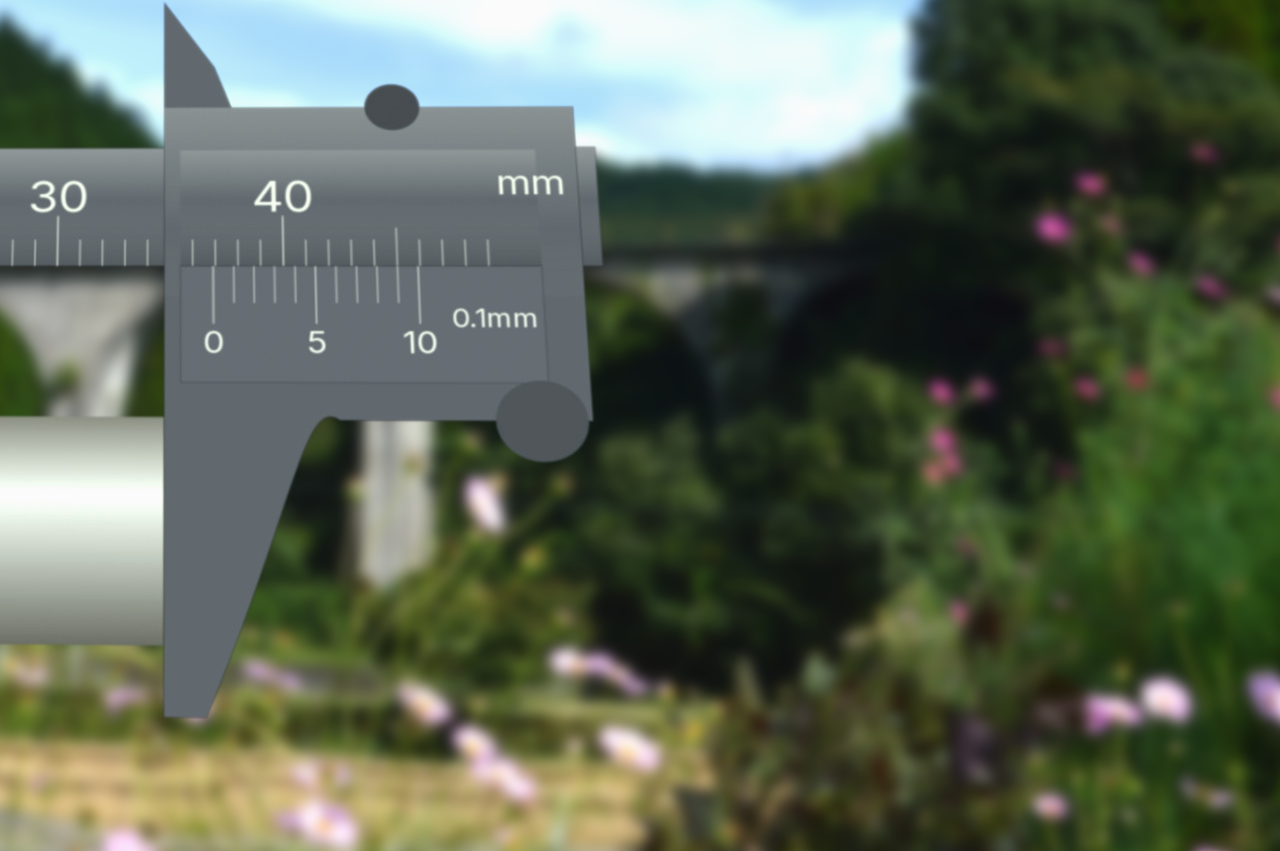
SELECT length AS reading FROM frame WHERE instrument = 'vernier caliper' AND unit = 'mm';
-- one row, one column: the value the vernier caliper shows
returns 36.9 mm
